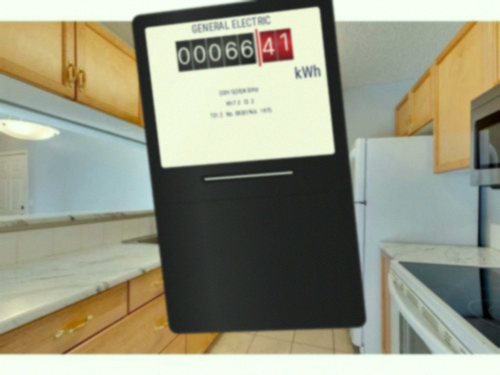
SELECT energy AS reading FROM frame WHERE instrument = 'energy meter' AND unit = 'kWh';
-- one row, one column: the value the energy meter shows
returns 66.41 kWh
